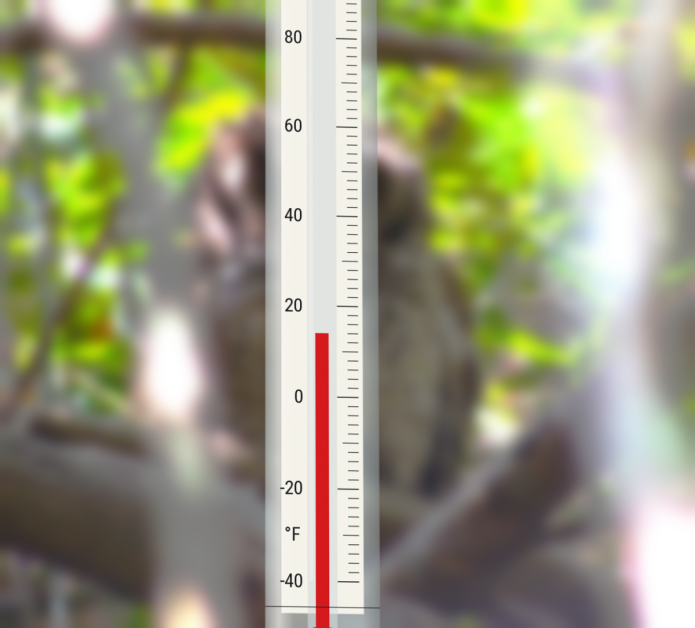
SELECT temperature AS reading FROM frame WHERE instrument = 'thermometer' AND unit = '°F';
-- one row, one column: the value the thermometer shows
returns 14 °F
